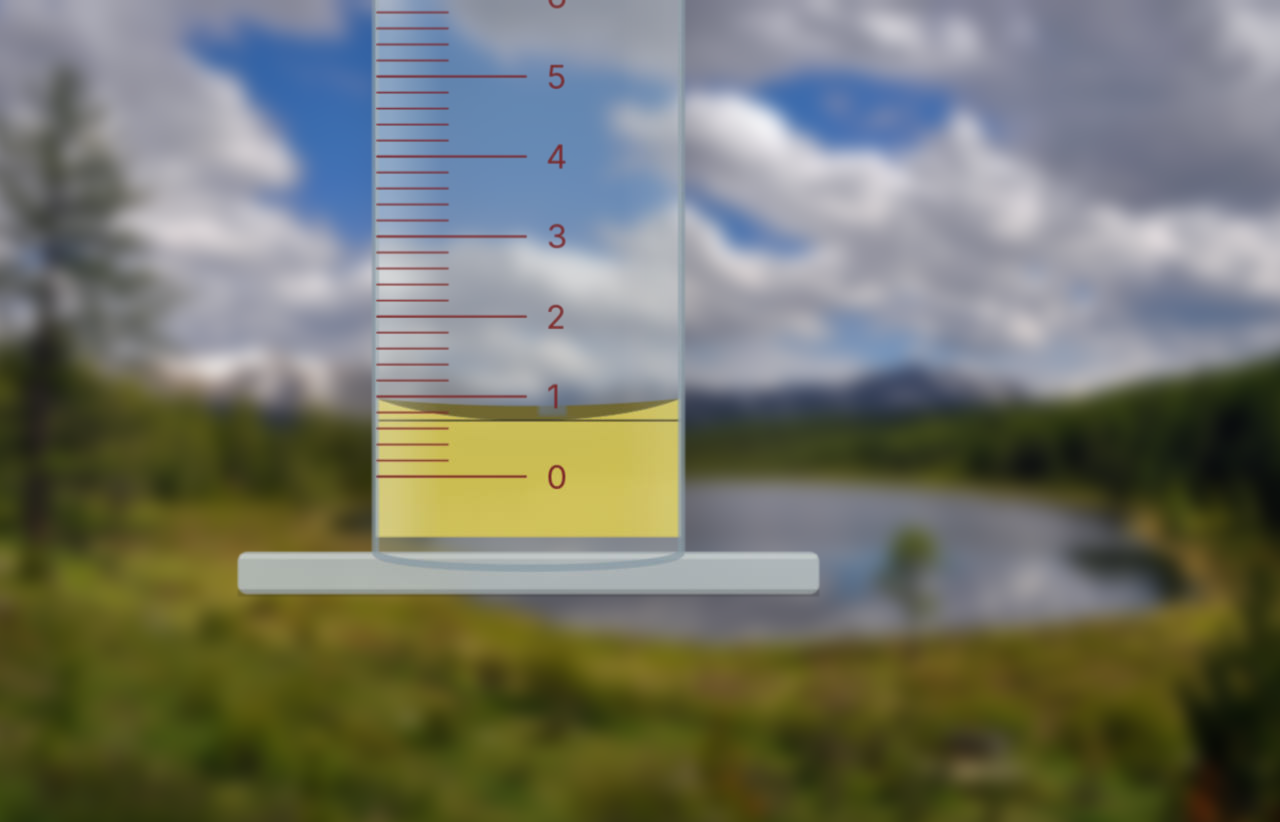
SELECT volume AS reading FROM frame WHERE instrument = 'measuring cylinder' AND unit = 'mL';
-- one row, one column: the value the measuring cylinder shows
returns 0.7 mL
